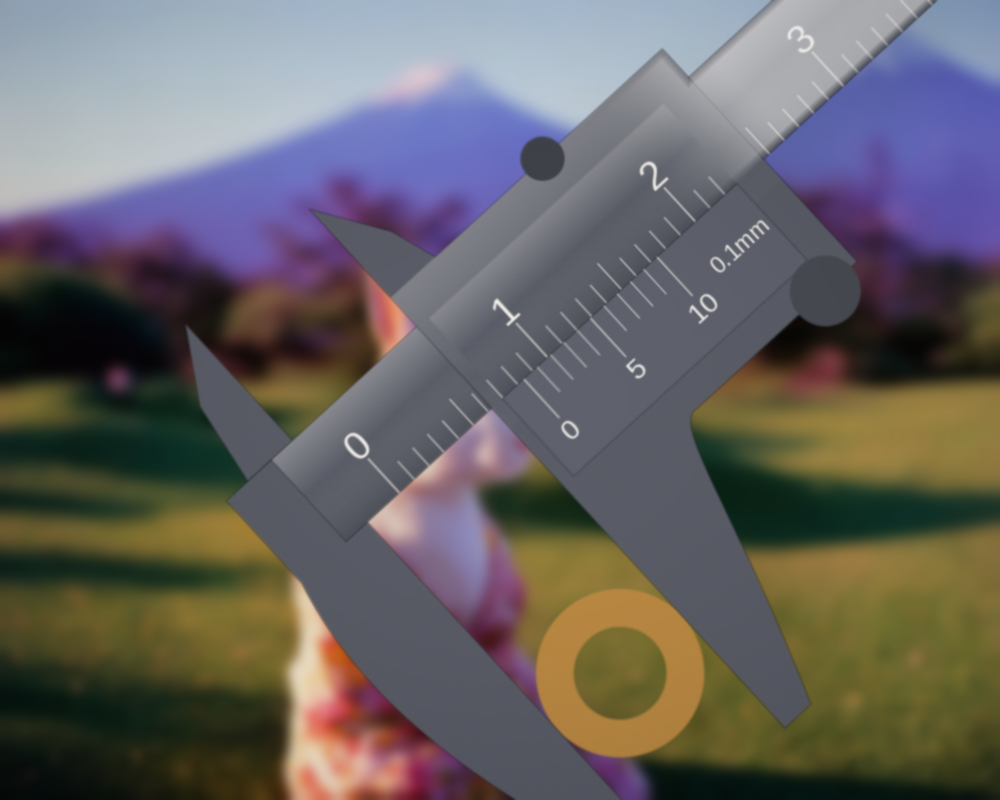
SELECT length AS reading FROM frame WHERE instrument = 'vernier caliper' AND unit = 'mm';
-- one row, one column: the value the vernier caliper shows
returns 8.4 mm
